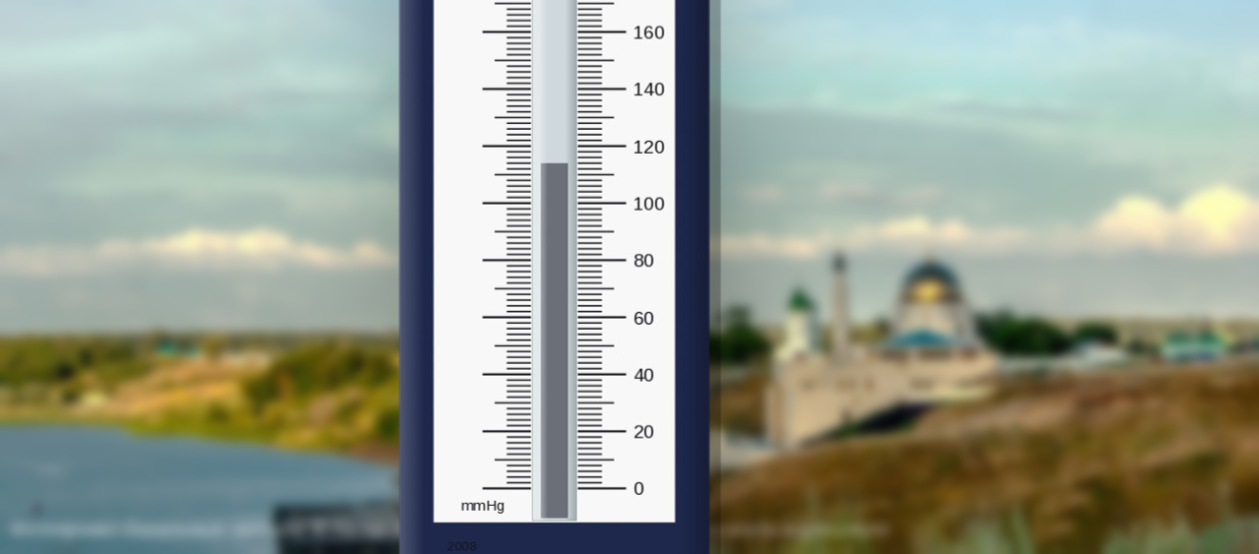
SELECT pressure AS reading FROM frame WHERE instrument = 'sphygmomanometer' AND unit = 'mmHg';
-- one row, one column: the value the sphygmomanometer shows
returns 114 mmHg
